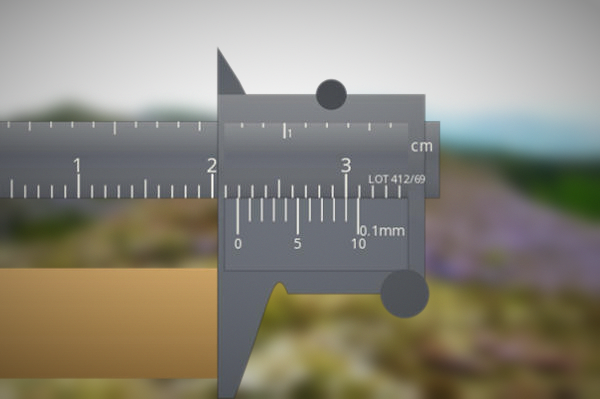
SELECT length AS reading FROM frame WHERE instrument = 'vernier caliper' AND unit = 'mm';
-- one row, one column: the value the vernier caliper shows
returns 21.9 mm
